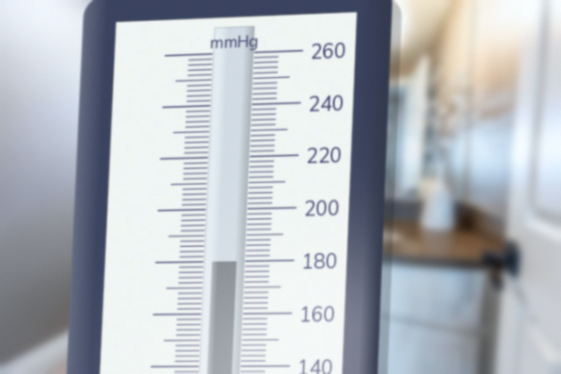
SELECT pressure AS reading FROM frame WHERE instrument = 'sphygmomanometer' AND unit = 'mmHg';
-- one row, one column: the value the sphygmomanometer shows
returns 180 mmHg
